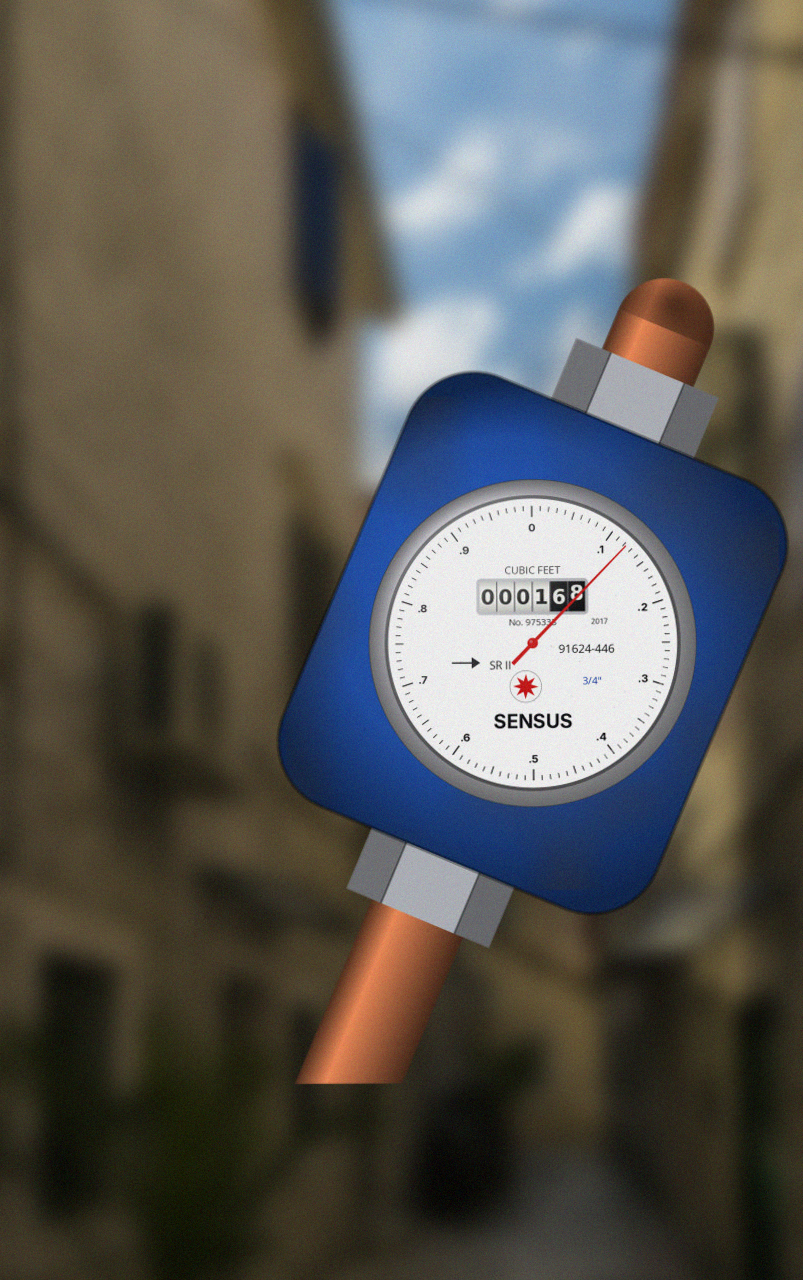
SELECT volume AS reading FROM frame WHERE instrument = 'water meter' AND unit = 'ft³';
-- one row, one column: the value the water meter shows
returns 168.12 ft³
